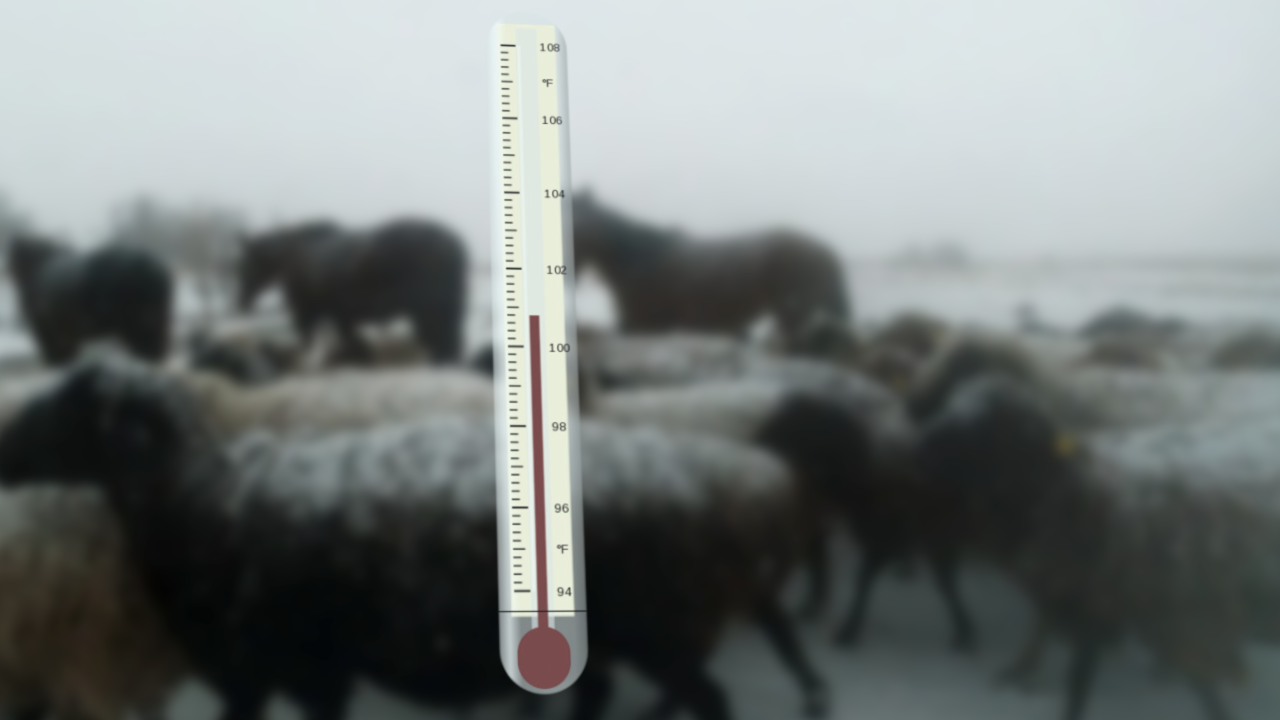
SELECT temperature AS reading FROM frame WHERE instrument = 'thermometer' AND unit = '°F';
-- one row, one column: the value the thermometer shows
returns 100.8 °F
